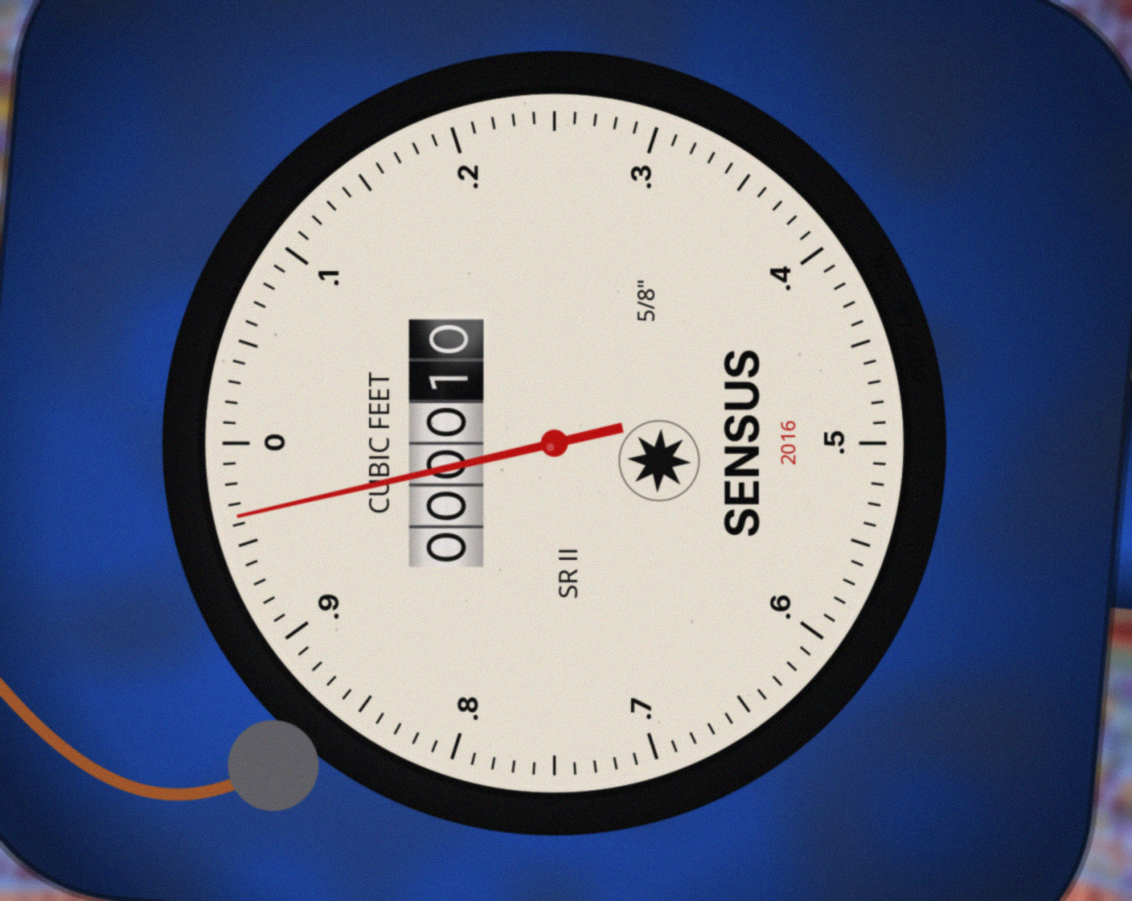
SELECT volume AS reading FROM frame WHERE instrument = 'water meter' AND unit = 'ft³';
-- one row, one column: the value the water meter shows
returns 9.96 ft³
